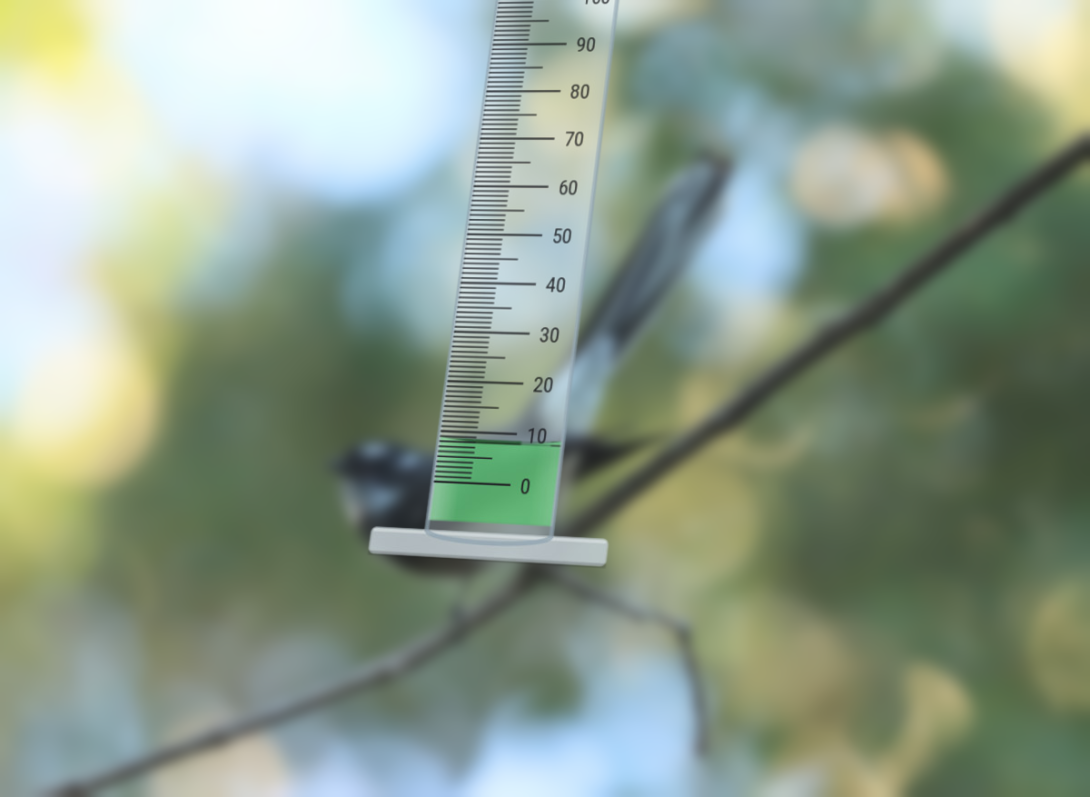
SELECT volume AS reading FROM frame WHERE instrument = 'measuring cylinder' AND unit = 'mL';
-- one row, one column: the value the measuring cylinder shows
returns 8 mL
